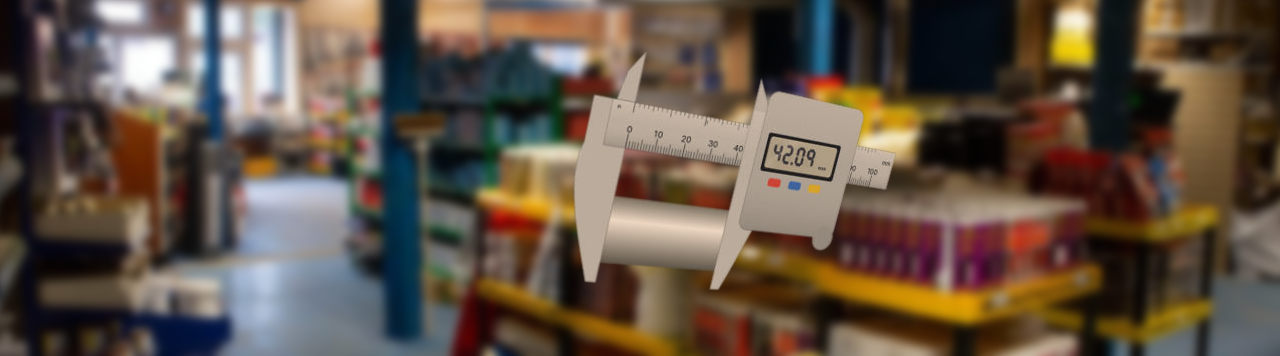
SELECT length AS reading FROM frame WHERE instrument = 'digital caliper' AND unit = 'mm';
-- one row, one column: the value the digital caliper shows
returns 42.09 mm
